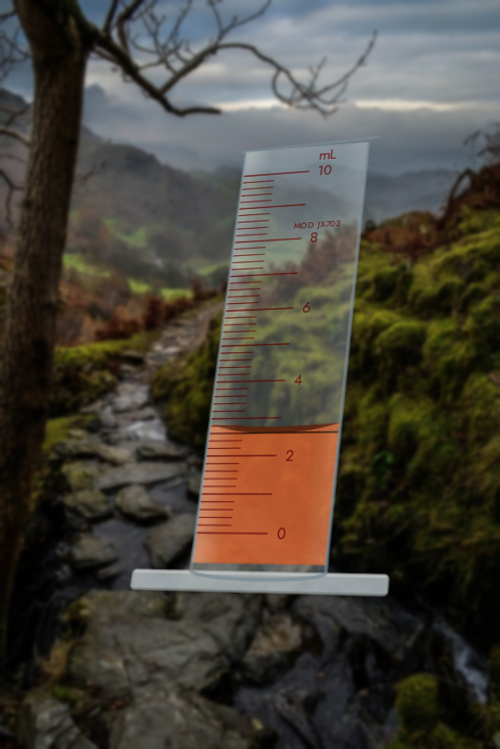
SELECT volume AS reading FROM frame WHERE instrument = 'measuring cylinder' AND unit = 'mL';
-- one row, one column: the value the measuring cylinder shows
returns 2.6 mL
